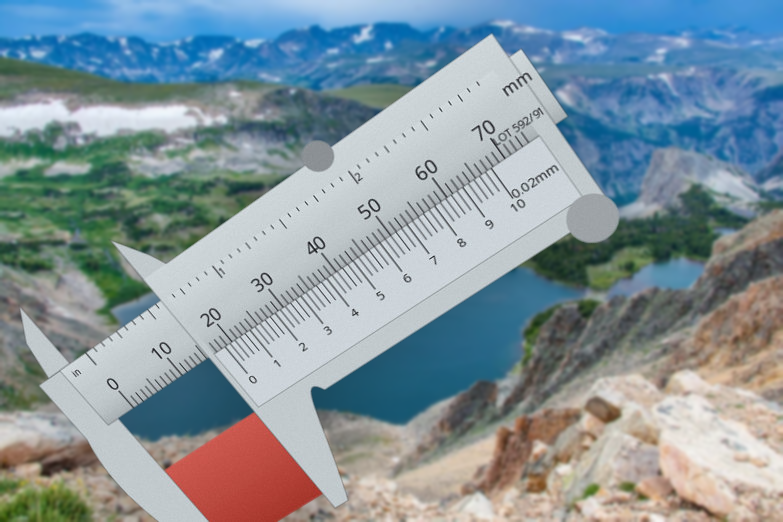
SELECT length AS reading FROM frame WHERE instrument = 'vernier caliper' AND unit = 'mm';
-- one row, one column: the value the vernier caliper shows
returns 18.6 mm
